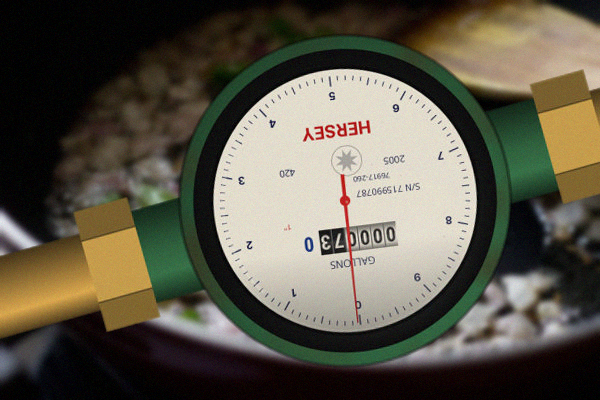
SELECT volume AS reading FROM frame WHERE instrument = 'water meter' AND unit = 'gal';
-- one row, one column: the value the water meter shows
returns 730.0 gal
